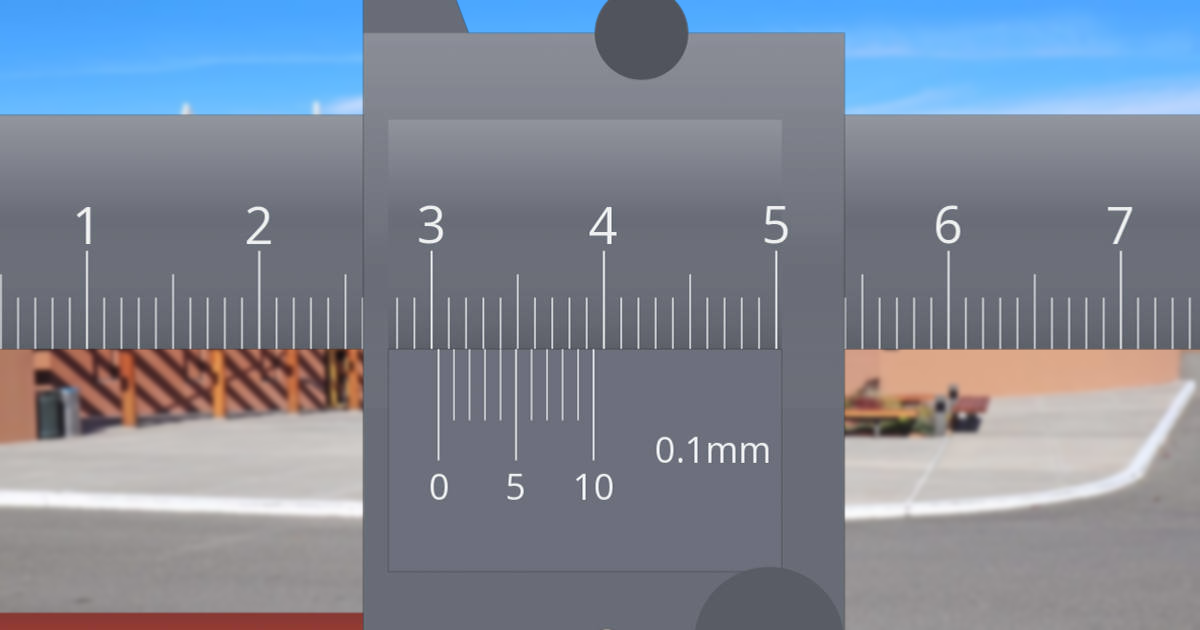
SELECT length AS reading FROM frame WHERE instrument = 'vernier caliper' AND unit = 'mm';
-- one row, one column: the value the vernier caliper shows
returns 30.4 mm
